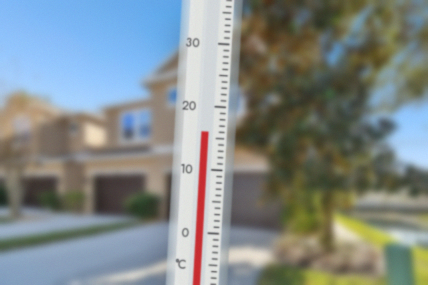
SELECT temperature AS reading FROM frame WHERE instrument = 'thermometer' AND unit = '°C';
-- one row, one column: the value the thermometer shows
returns 16 °C
